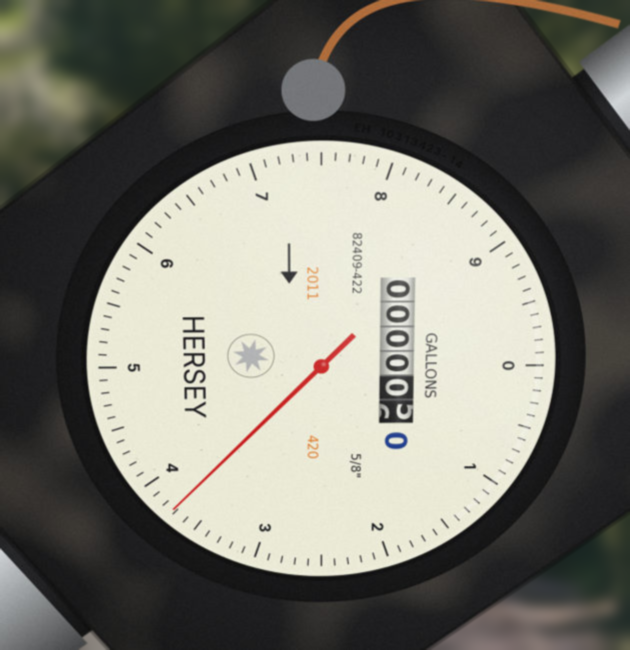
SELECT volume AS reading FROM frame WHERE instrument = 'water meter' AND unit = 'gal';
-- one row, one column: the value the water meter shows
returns 53.7 gal
